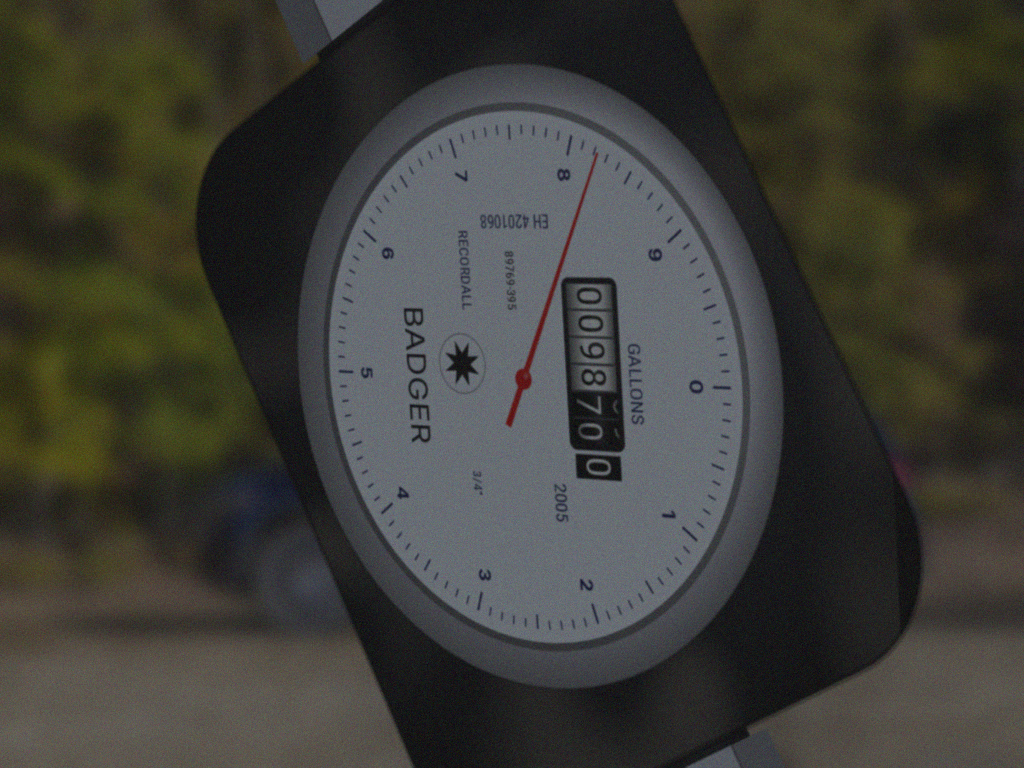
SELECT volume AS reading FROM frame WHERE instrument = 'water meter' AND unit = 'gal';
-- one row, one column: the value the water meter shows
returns 98698.2 gal
